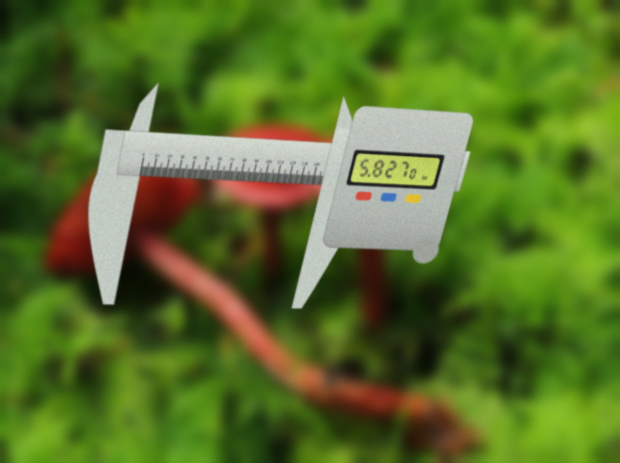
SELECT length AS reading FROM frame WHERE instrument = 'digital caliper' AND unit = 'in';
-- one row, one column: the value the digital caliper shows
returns 5.8270 in
